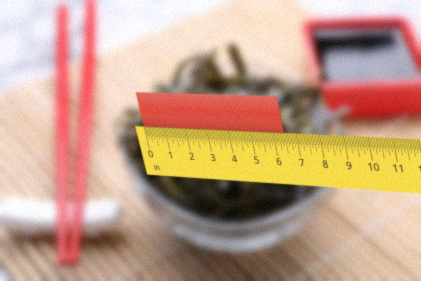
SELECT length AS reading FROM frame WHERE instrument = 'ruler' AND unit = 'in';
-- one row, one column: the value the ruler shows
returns 6.5 in
